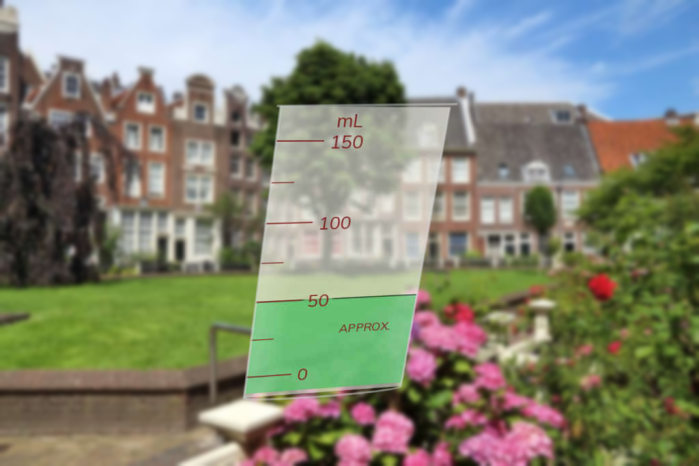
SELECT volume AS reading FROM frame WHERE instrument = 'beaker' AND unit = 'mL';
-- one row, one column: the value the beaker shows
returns 50 mL
